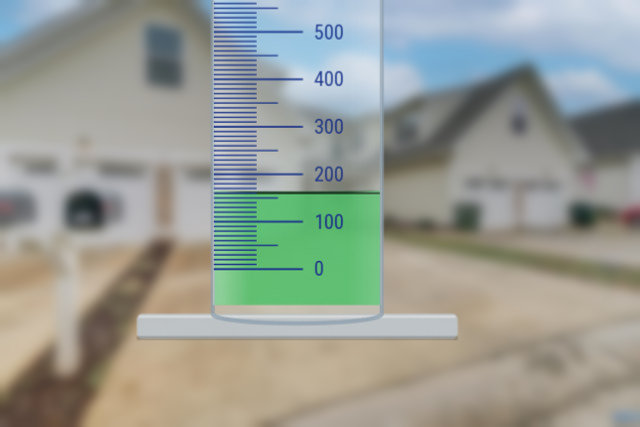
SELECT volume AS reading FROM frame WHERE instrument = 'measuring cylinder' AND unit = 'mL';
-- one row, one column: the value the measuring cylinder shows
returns 160 mL
